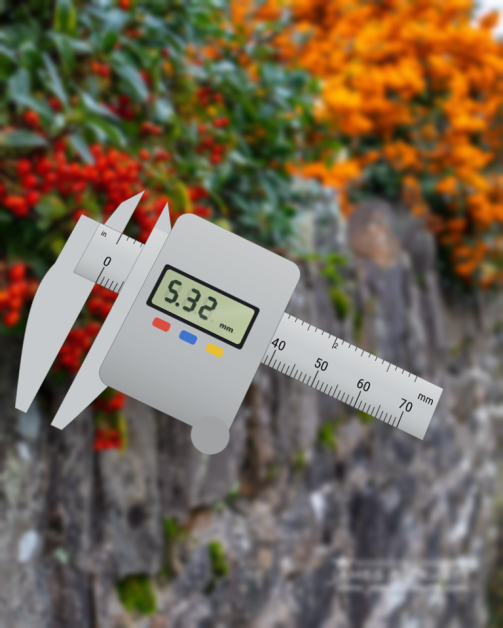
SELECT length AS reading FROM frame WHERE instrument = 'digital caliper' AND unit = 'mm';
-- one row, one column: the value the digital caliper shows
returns 5.32 mm
